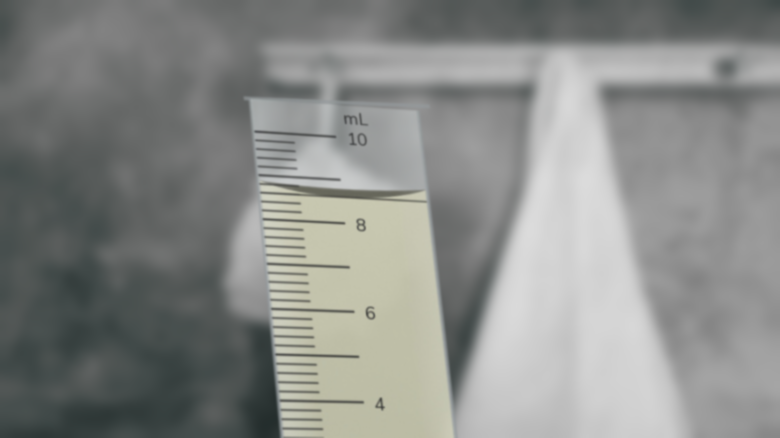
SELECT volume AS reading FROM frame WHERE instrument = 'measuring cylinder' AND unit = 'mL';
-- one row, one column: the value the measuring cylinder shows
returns 8.6 mL
